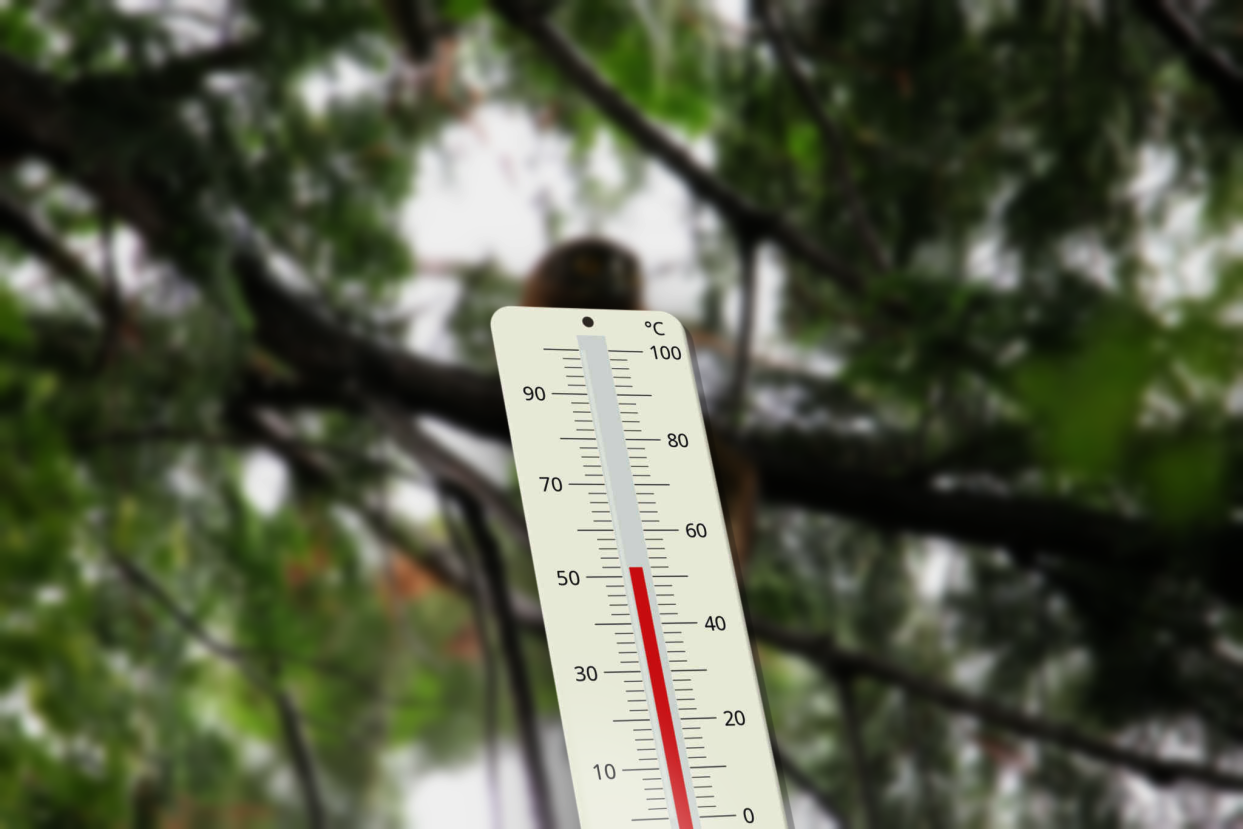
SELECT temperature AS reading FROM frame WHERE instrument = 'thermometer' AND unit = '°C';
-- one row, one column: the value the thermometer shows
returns 52 °C
